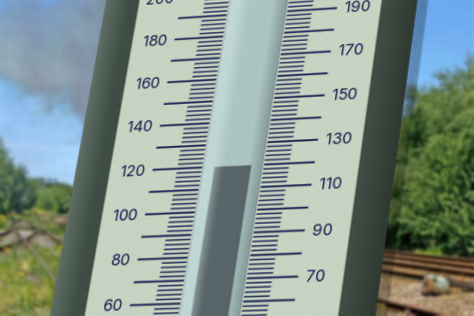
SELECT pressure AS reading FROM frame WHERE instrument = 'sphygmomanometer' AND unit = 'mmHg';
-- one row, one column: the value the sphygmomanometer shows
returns 120 mmHg
